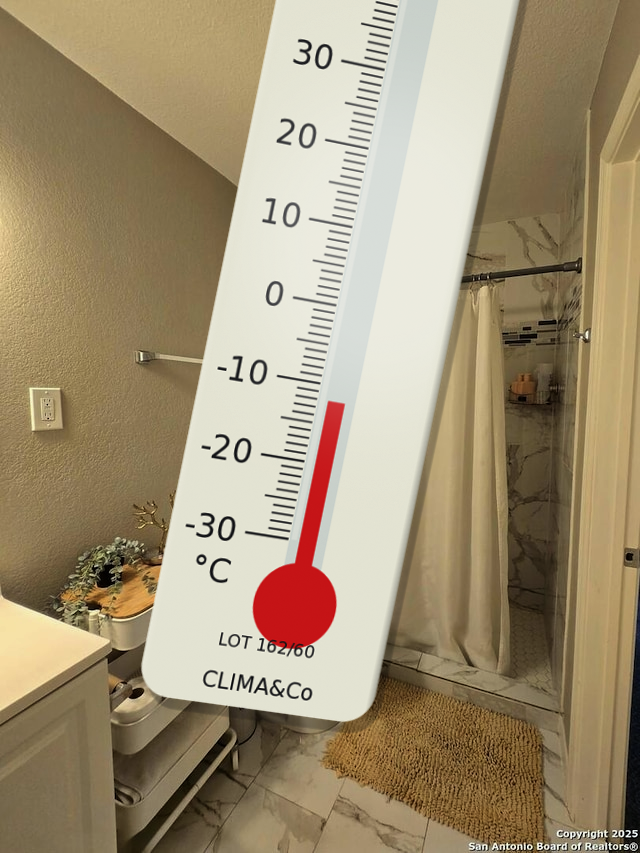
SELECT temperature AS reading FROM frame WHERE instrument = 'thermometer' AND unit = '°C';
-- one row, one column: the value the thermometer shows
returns -12 °C
